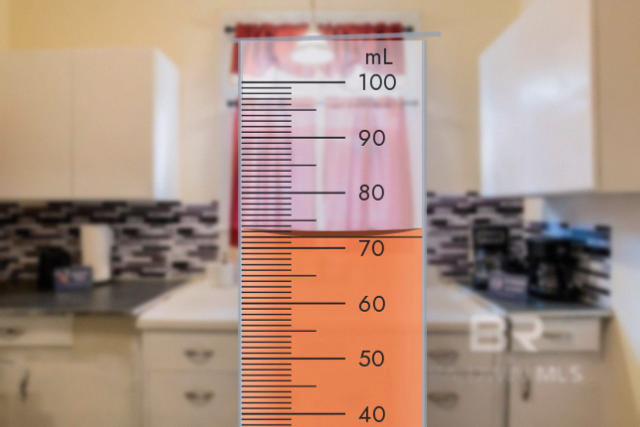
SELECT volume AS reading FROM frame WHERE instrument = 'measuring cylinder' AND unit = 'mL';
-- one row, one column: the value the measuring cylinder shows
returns 72 mL
